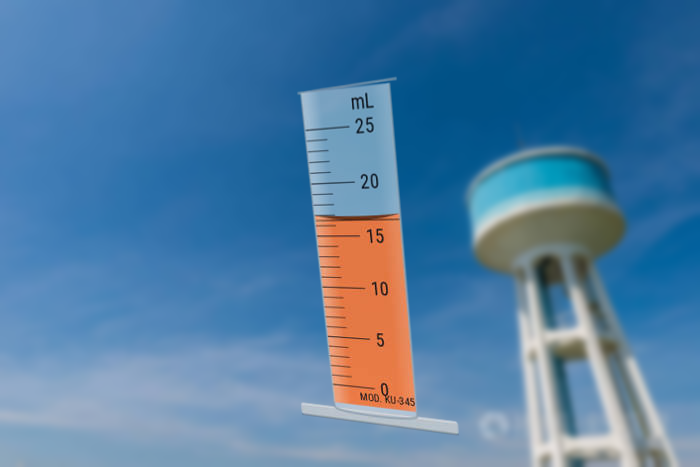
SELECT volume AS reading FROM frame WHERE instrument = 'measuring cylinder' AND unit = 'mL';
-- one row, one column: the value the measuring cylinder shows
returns 16.5 mL
